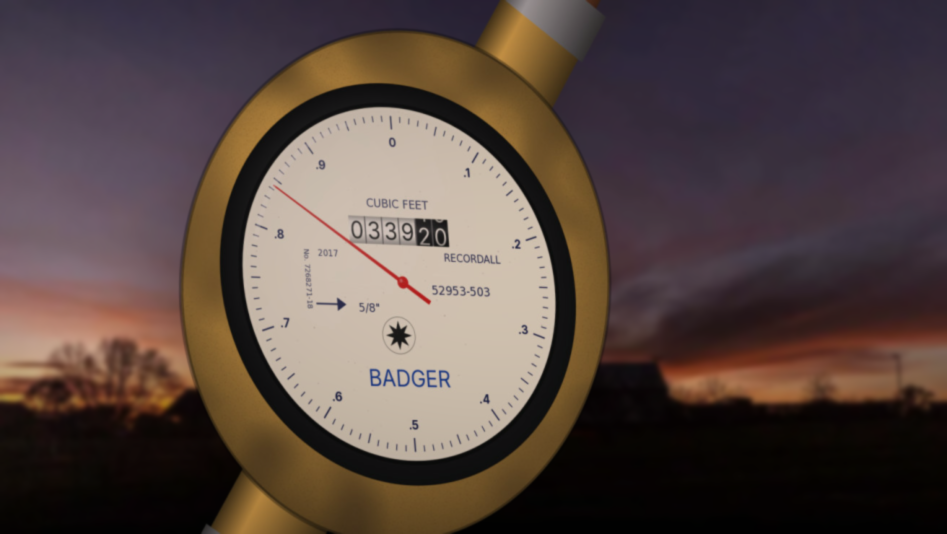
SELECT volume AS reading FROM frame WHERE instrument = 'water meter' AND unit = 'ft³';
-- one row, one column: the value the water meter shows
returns 33919.84 ft³
